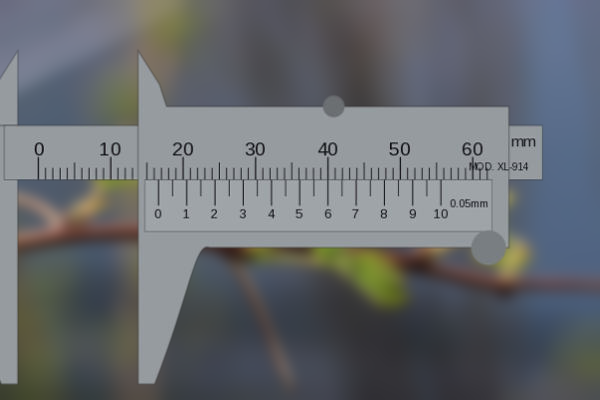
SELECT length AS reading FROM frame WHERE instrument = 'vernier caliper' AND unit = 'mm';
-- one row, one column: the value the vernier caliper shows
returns 16.6 mm
